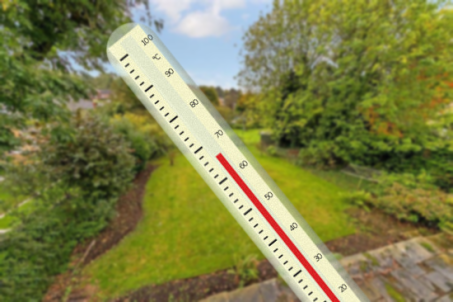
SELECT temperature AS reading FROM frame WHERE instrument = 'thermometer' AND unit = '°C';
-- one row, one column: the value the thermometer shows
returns 66 °C
